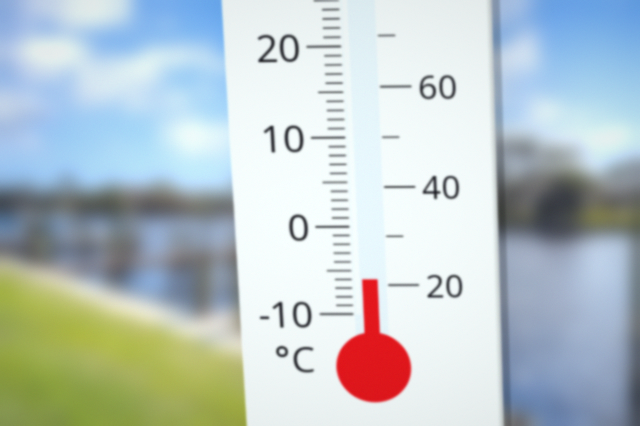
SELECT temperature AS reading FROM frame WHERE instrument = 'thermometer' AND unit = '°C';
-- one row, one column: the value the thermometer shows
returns -6 °C
